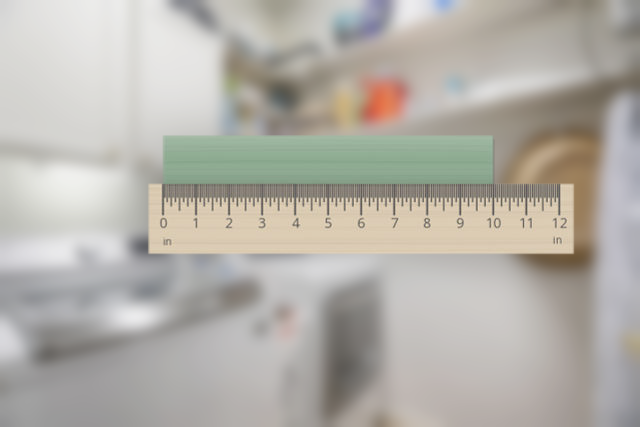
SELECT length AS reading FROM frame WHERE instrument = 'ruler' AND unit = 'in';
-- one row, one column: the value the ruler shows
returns 10 in
